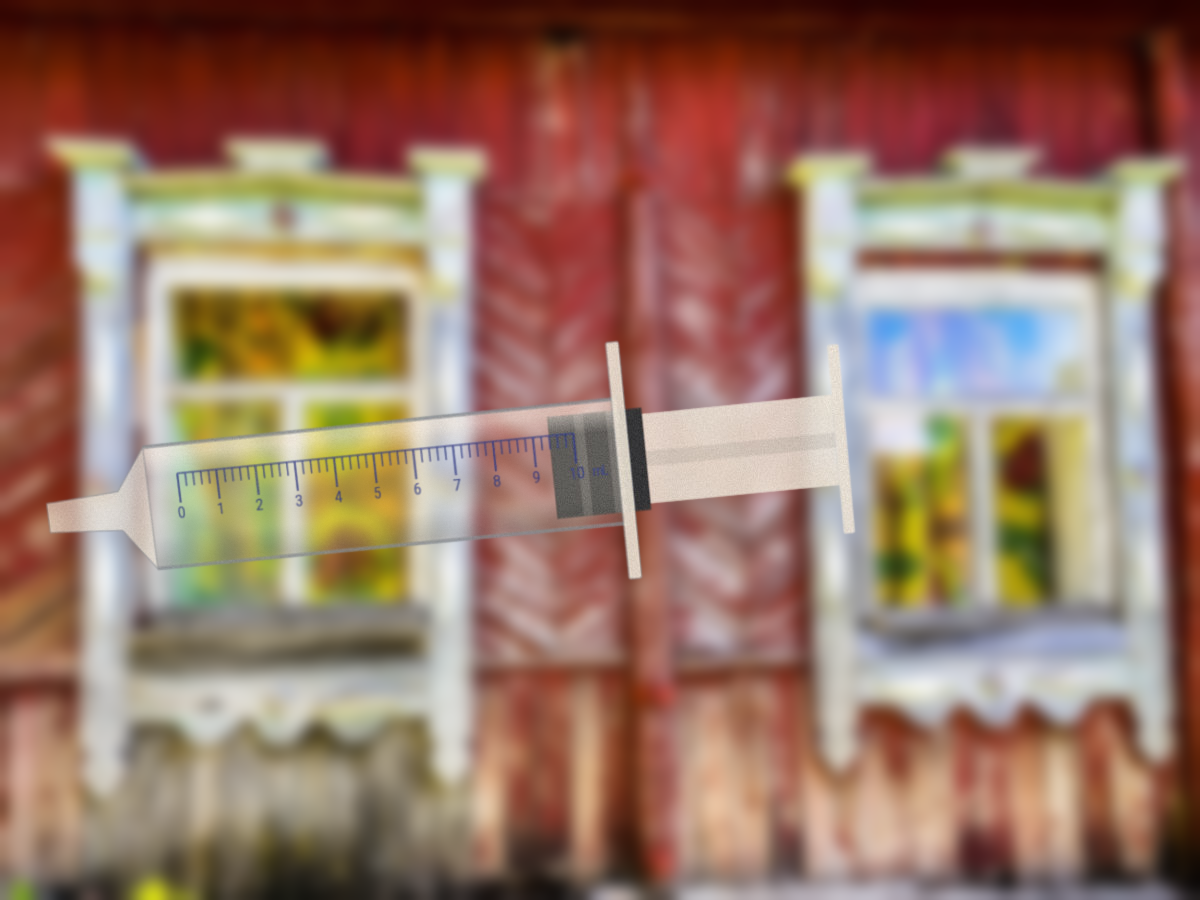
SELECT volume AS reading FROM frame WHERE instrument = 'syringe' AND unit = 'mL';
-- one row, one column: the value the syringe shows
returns 9.4 mL
